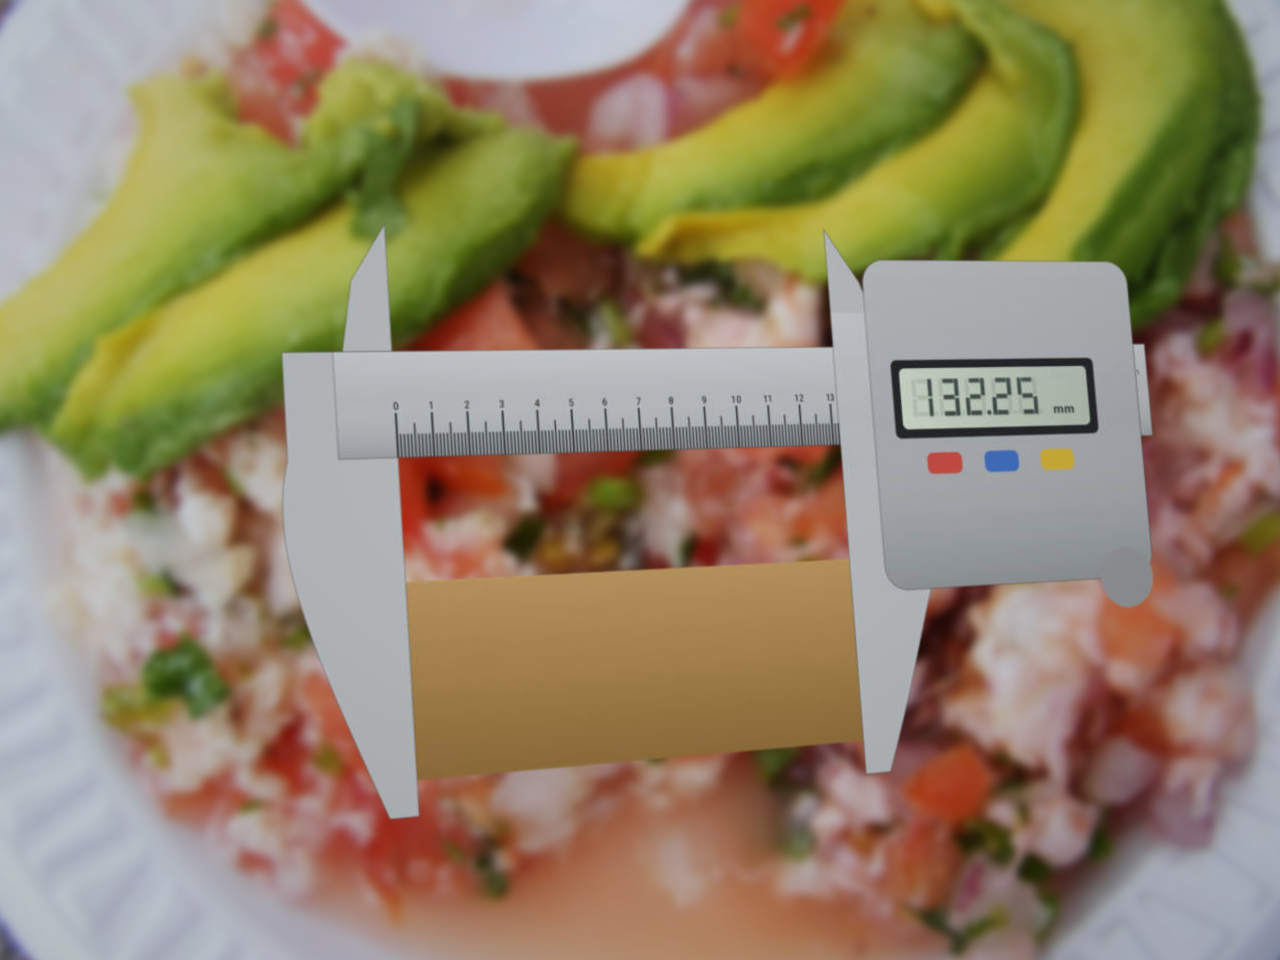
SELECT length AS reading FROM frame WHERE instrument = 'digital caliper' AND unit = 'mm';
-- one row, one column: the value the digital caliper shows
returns 132.25 mm
